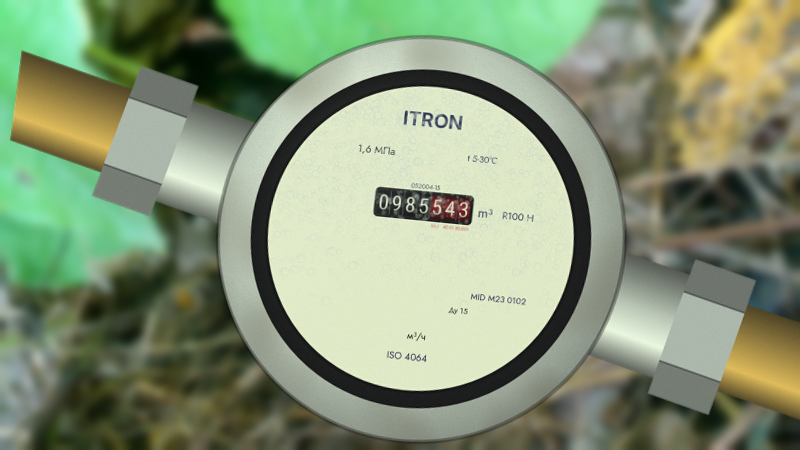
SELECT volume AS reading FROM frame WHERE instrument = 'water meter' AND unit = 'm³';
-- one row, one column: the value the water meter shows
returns 985.543 m³
